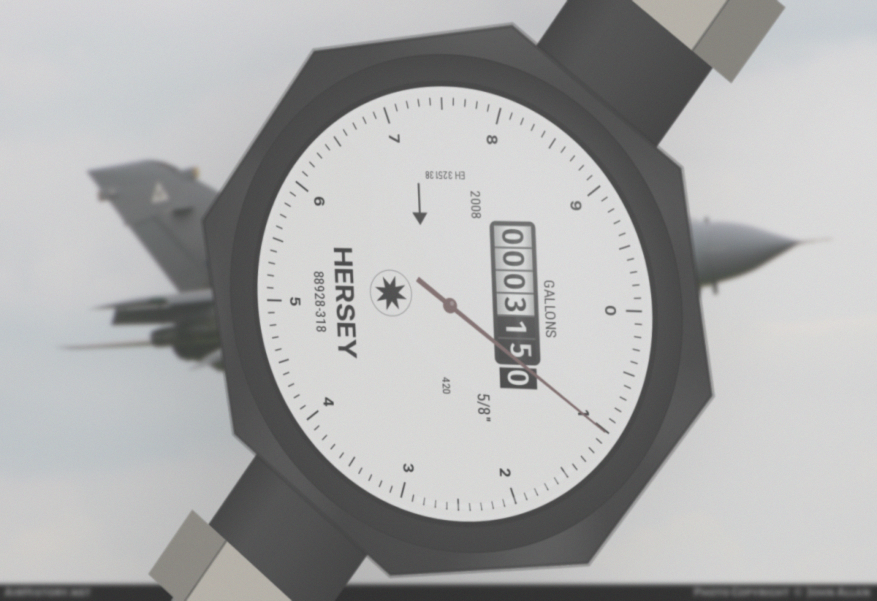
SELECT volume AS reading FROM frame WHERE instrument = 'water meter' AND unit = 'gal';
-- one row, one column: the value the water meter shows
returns 3151.0 gal
